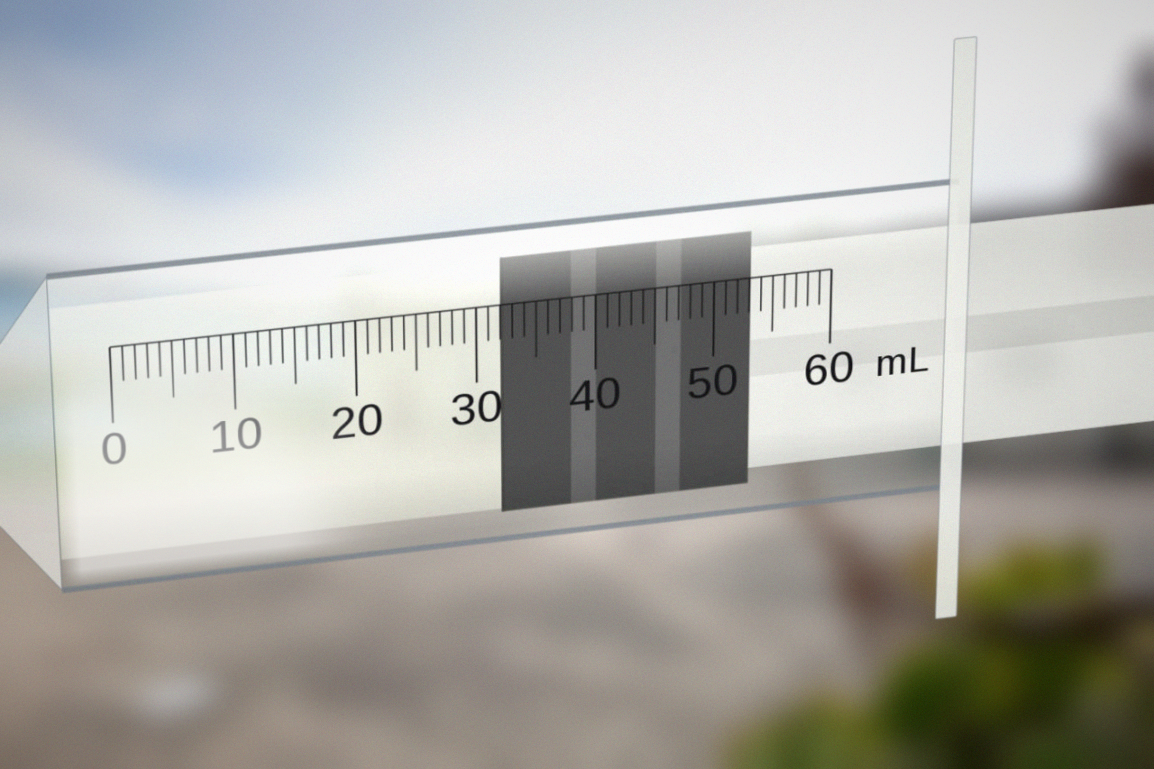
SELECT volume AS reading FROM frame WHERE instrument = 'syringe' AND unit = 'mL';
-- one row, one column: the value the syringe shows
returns 32 mL
